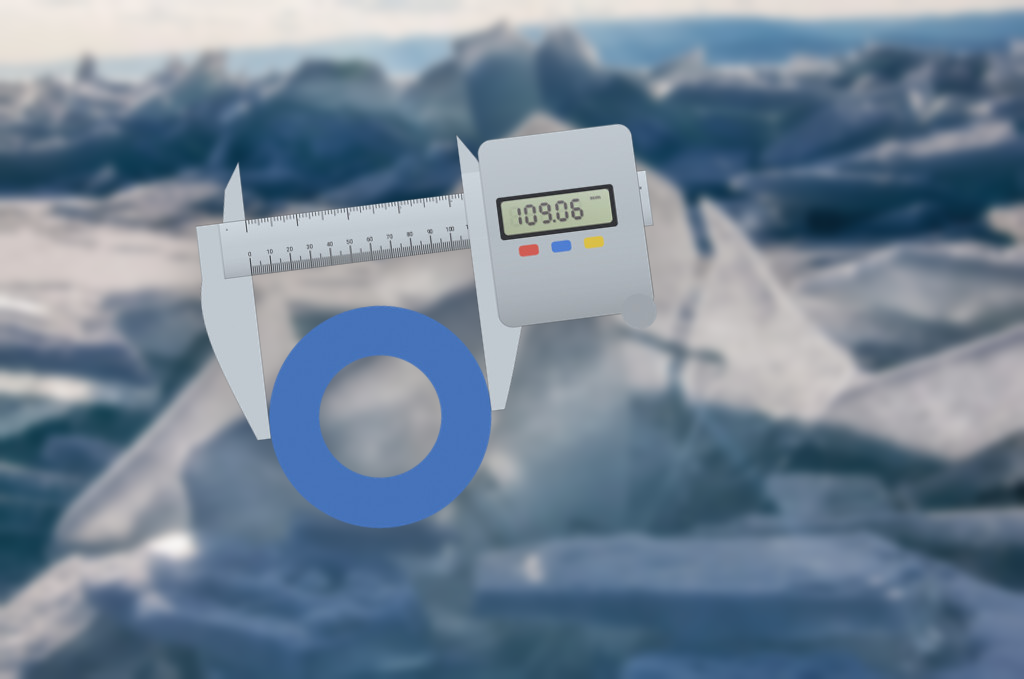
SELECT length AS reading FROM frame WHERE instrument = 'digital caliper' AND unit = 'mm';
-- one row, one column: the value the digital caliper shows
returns 109.06 mm
